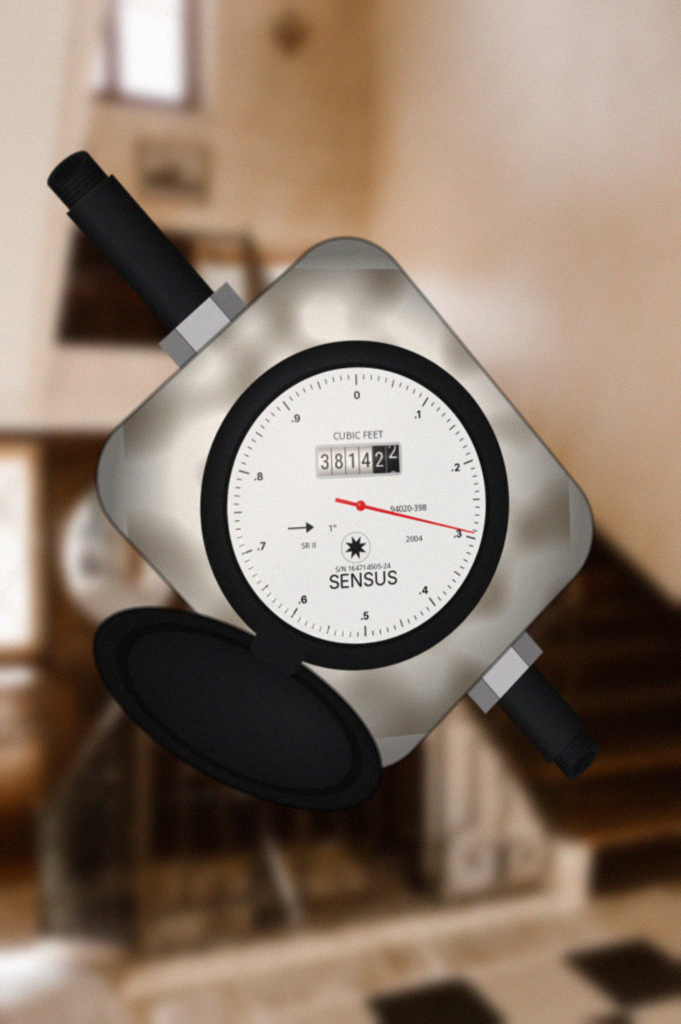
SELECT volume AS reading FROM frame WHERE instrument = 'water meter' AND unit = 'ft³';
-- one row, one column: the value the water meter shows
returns 381422.29 ft³
